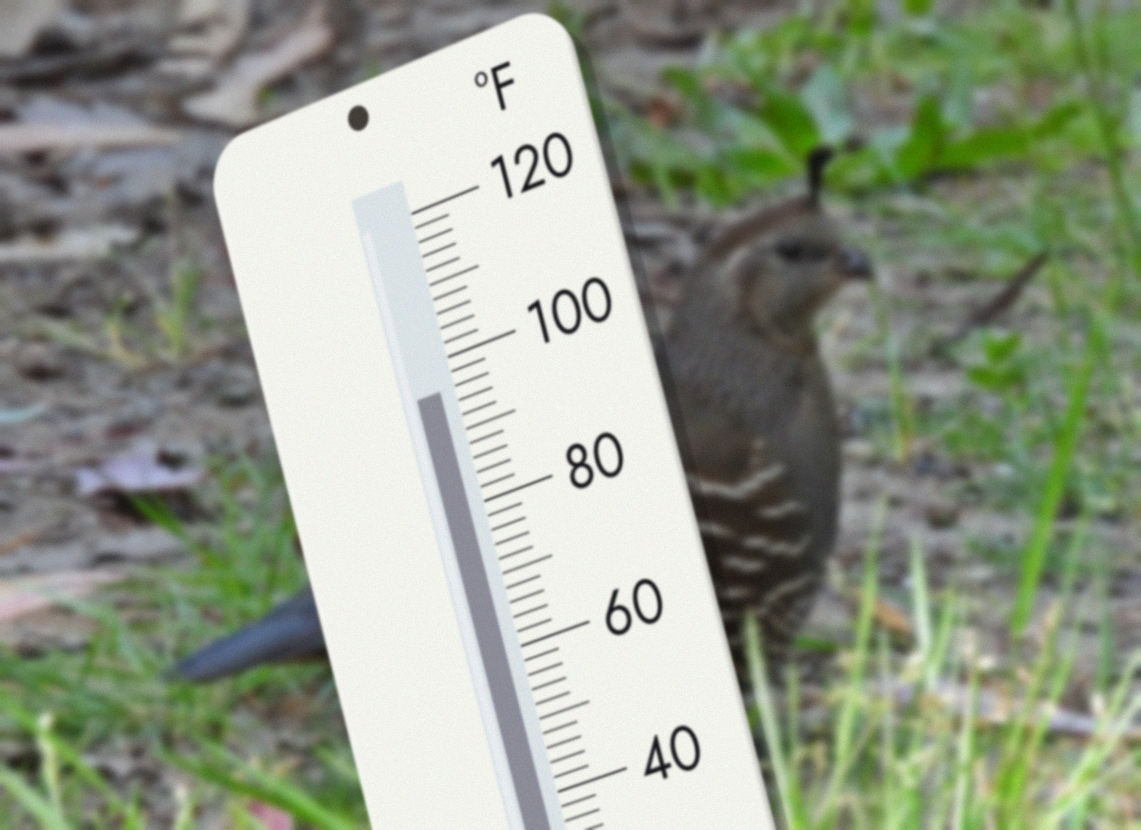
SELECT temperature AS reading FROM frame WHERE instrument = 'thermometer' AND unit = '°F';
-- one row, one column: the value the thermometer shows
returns 96 °F
